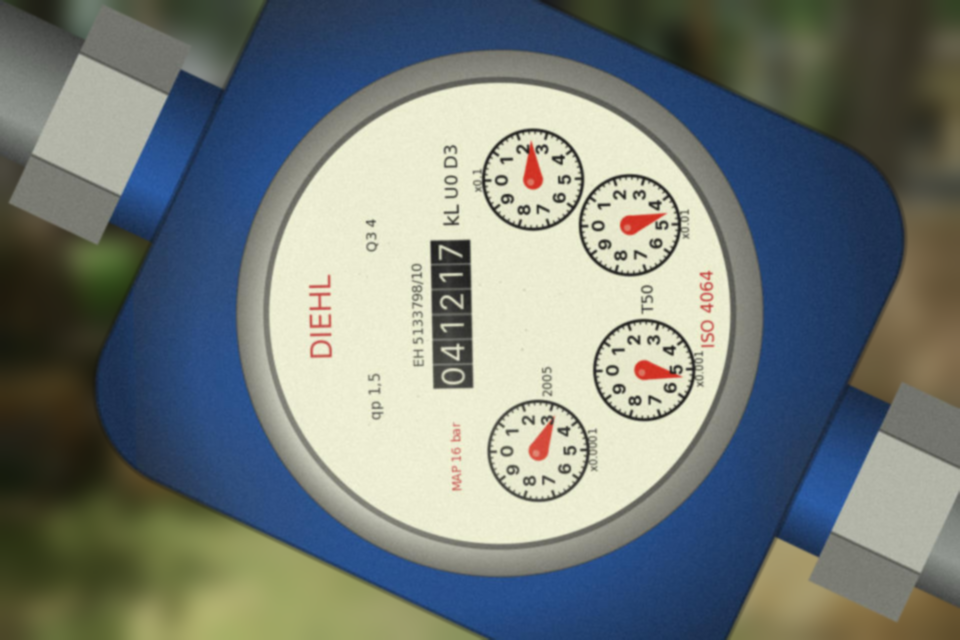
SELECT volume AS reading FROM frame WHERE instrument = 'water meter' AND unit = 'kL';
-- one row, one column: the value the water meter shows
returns 41217.2453 kL
